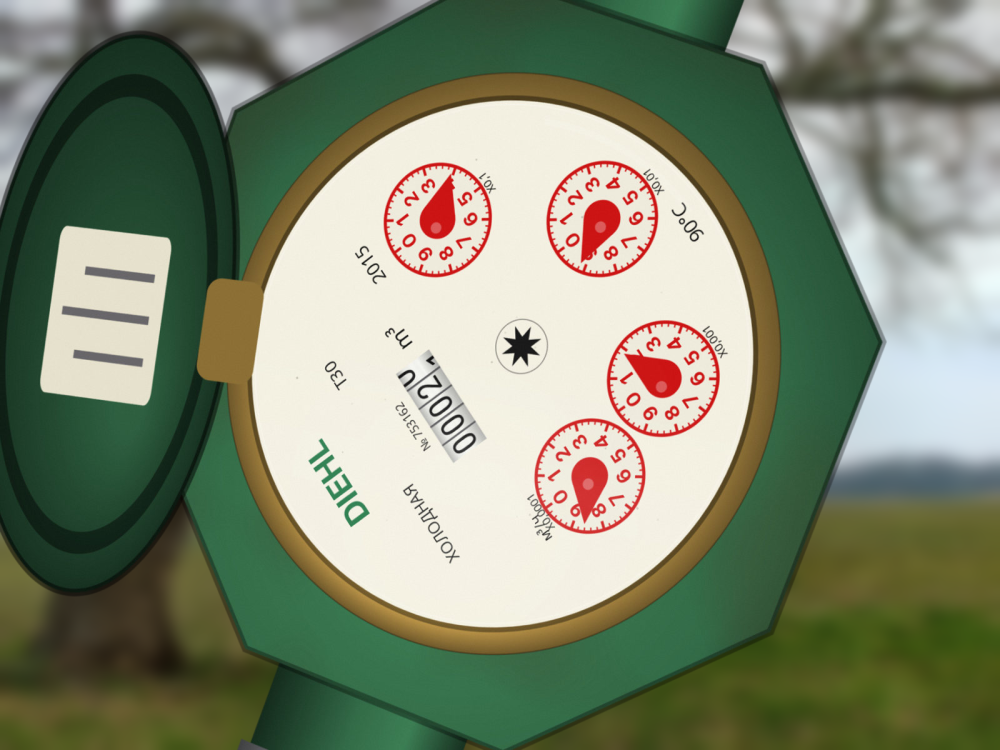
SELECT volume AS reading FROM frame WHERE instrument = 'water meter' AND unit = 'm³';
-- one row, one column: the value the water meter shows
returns 20.3918 m³
